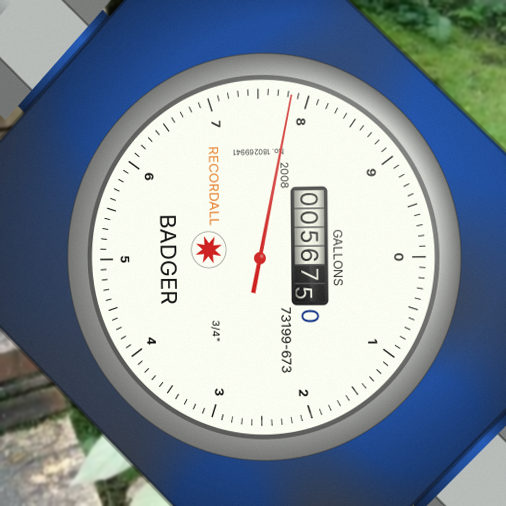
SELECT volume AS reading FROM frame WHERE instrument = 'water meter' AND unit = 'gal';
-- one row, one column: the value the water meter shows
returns 56747.8 gal
